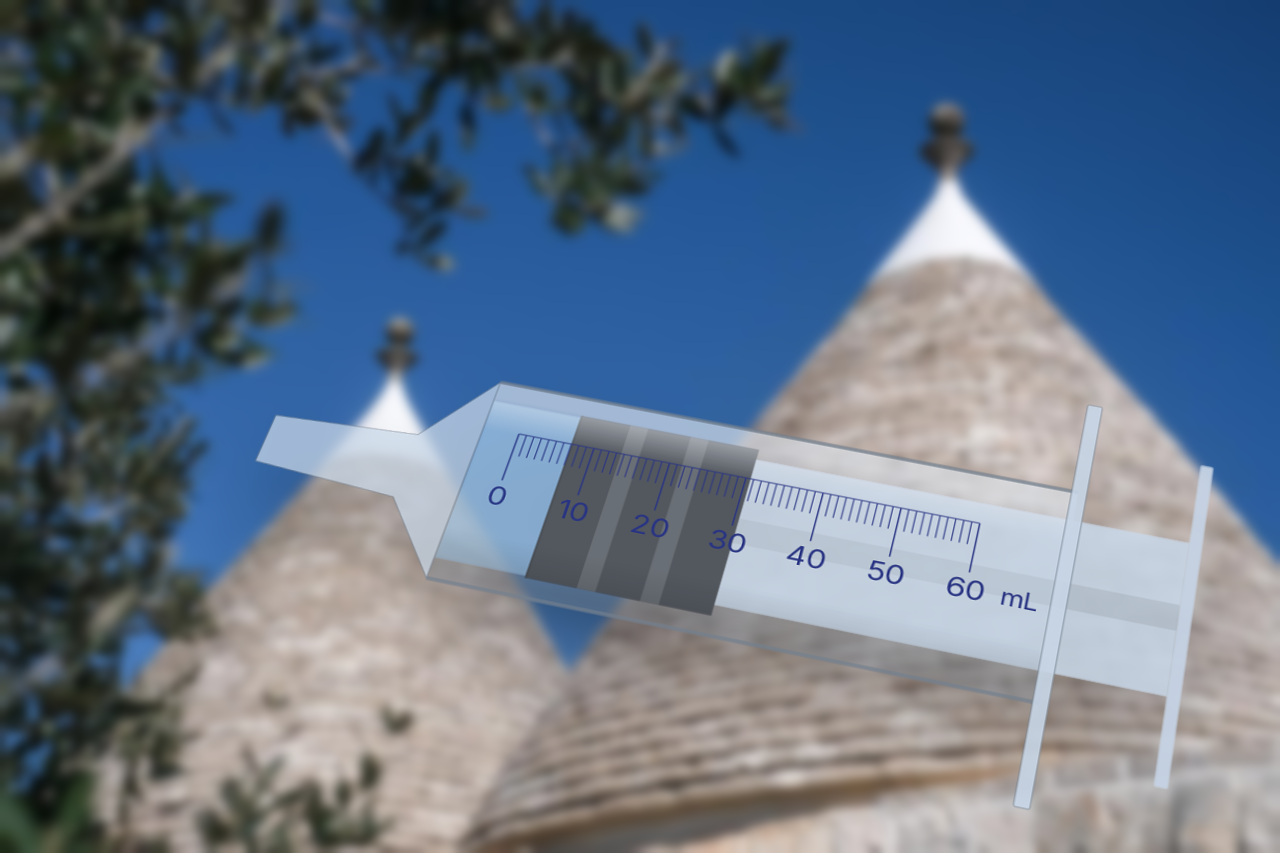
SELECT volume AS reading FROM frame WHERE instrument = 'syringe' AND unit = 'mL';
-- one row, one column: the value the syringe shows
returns 7 mL
